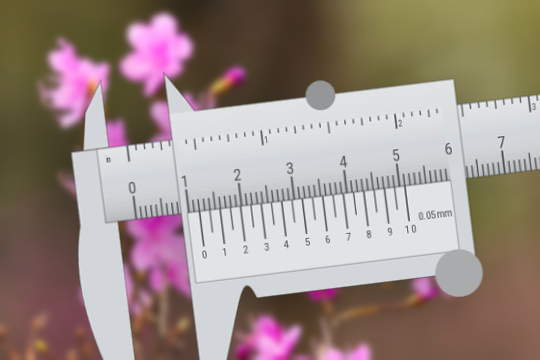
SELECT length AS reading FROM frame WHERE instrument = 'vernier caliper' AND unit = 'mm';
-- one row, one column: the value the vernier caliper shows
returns 12.0 mm
